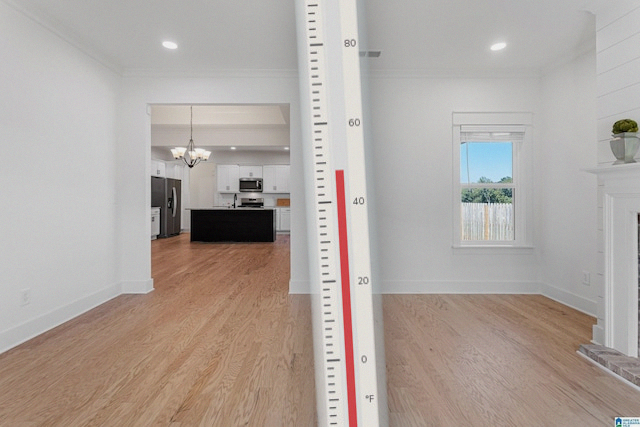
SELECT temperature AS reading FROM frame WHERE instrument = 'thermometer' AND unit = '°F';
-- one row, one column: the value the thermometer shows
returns 48 °F
